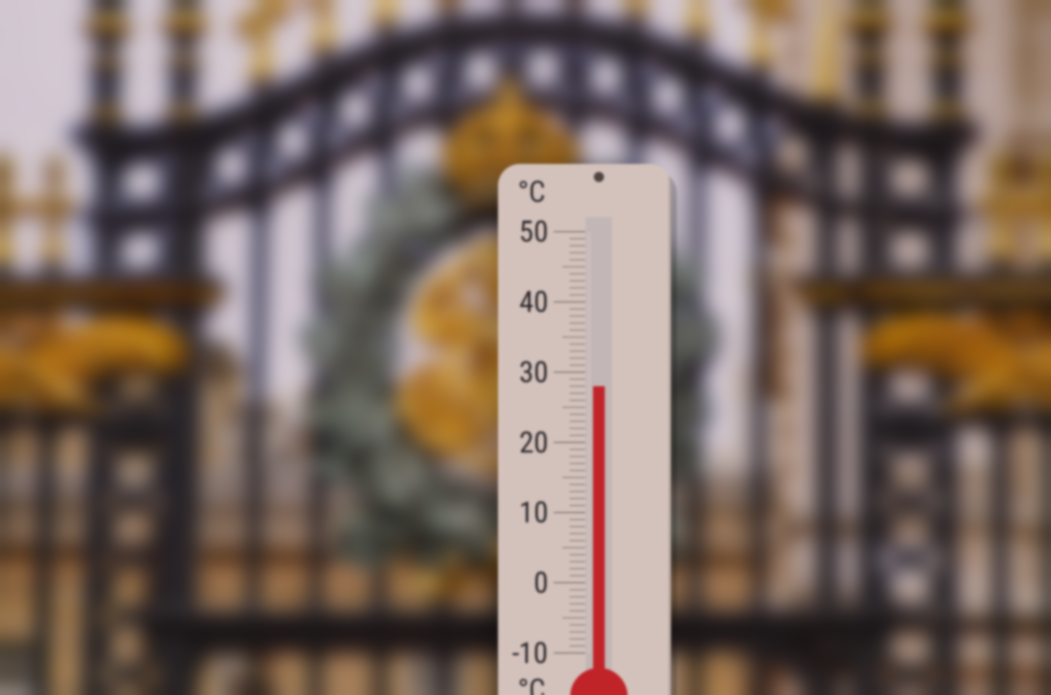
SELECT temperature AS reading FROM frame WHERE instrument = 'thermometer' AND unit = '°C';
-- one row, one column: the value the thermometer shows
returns 28 °C
